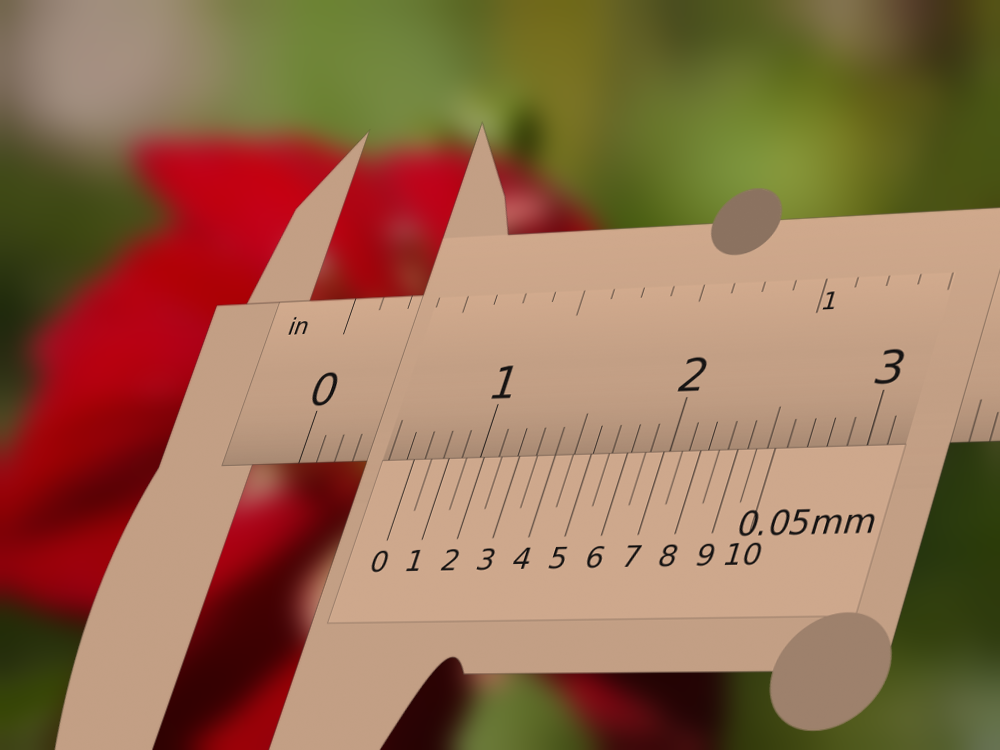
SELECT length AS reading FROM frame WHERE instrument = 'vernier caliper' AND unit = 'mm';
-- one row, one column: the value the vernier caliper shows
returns 6.4 mm
